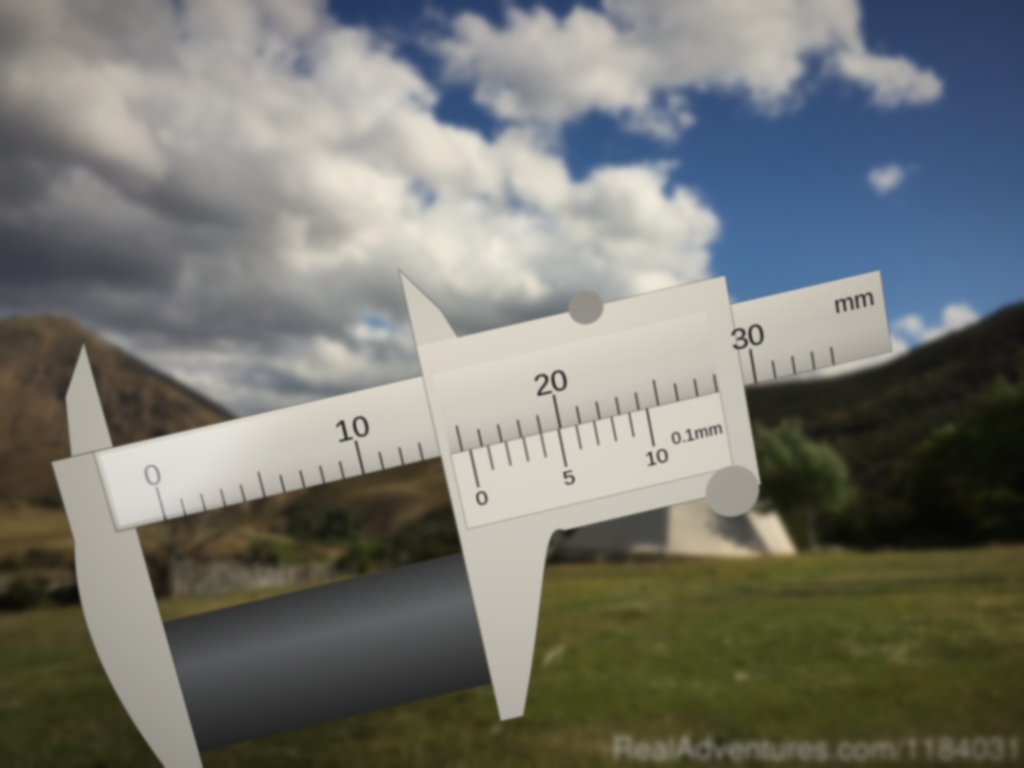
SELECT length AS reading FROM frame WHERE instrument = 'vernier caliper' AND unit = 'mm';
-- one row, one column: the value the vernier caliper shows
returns 15.4 mm
